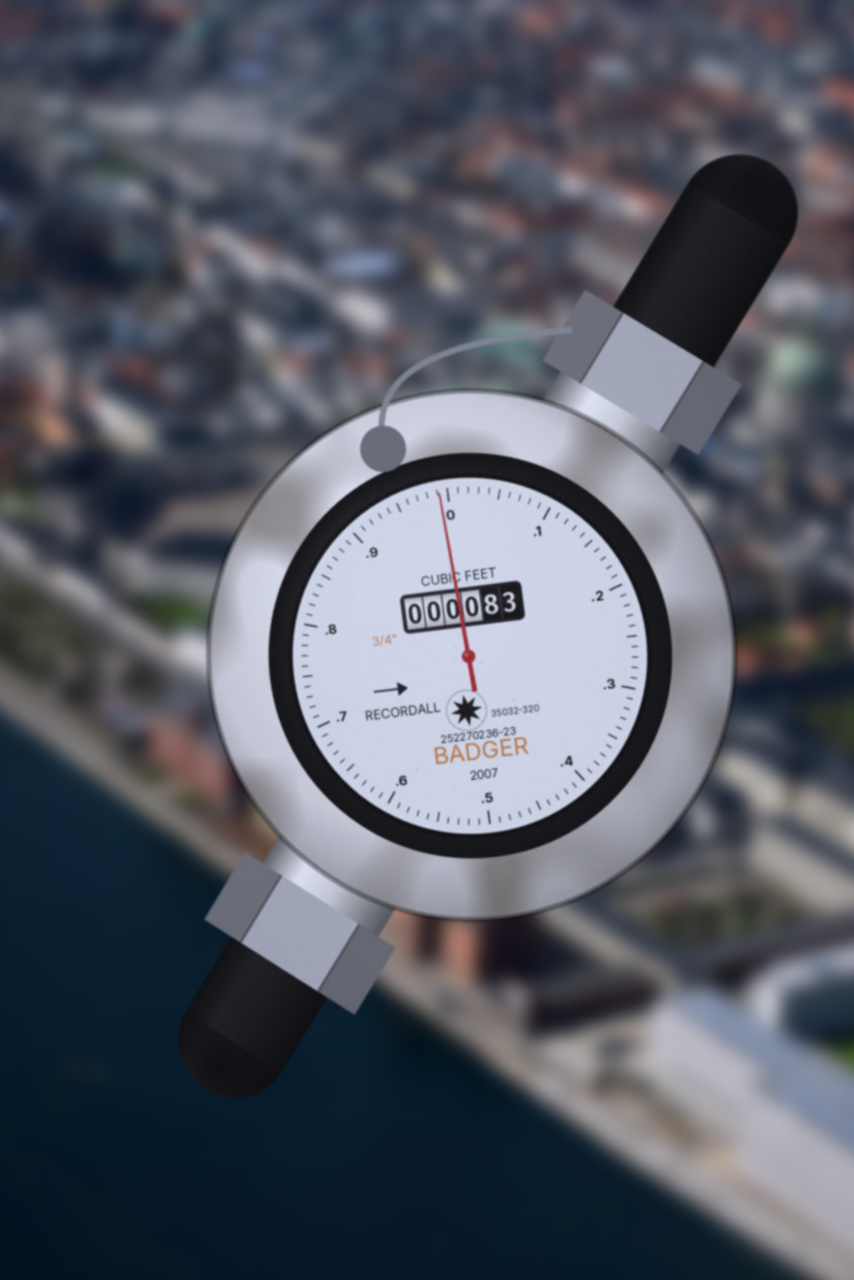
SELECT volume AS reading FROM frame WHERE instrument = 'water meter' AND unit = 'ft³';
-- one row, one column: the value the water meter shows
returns 82.99 ft³
